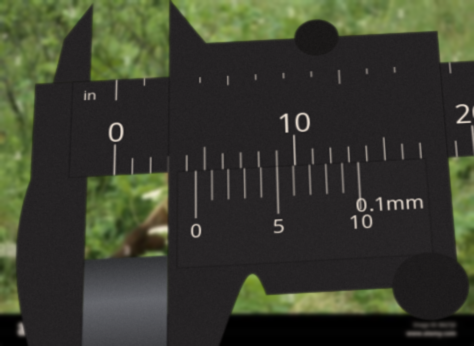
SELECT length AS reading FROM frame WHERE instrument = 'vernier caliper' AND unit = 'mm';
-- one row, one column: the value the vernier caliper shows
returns 4.5 mm
